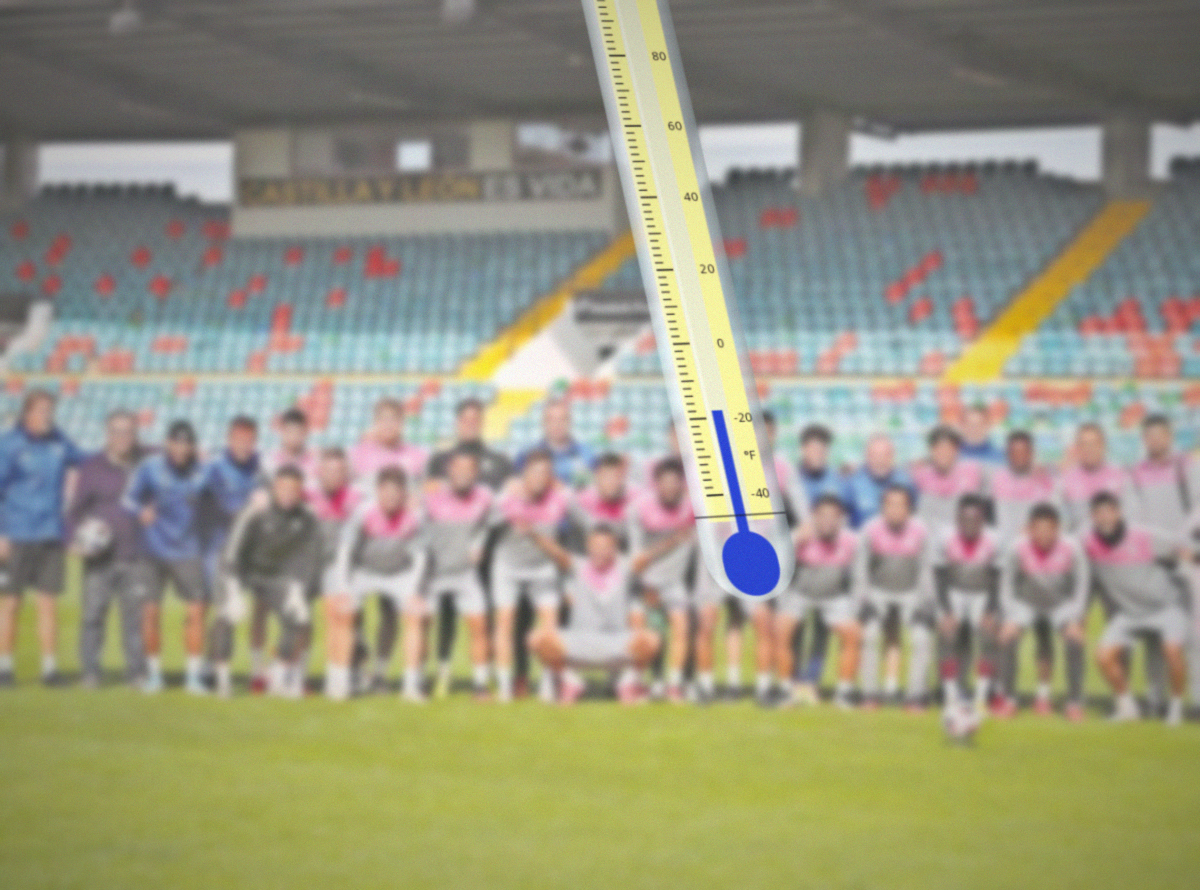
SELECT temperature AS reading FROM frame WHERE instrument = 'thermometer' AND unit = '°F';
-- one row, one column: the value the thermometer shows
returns -18 °F
